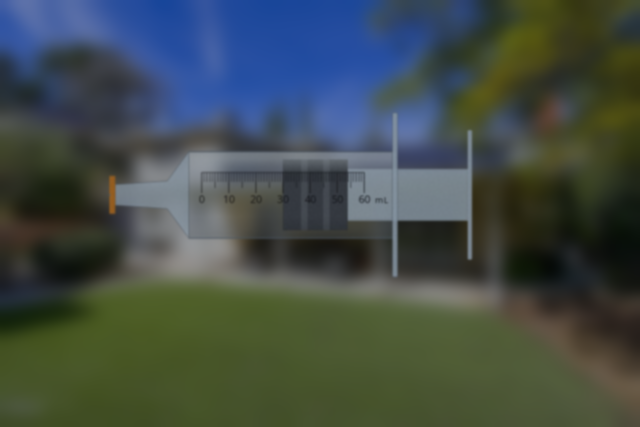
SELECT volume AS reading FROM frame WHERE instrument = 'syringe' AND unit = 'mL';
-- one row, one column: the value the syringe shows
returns 30 mL
